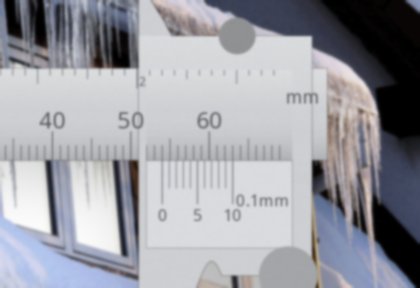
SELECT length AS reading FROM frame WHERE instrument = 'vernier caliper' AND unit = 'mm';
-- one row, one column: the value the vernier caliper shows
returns 54.0 mm
